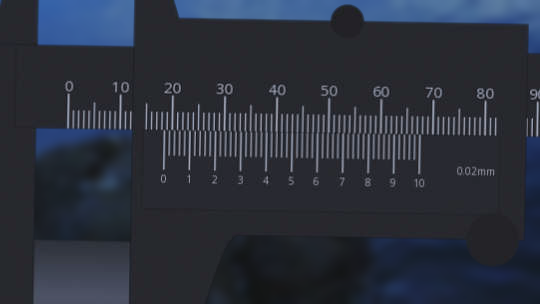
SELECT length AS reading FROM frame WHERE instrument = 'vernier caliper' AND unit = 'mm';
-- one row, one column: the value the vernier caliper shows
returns 18.5 mm
